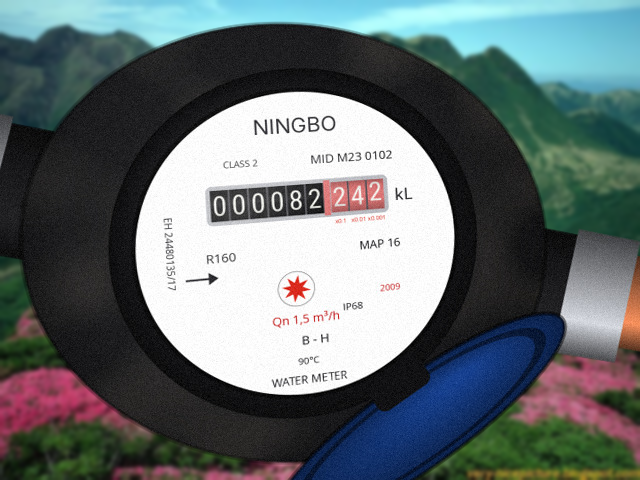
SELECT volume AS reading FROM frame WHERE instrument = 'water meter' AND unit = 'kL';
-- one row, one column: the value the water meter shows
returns 82.242 kL
